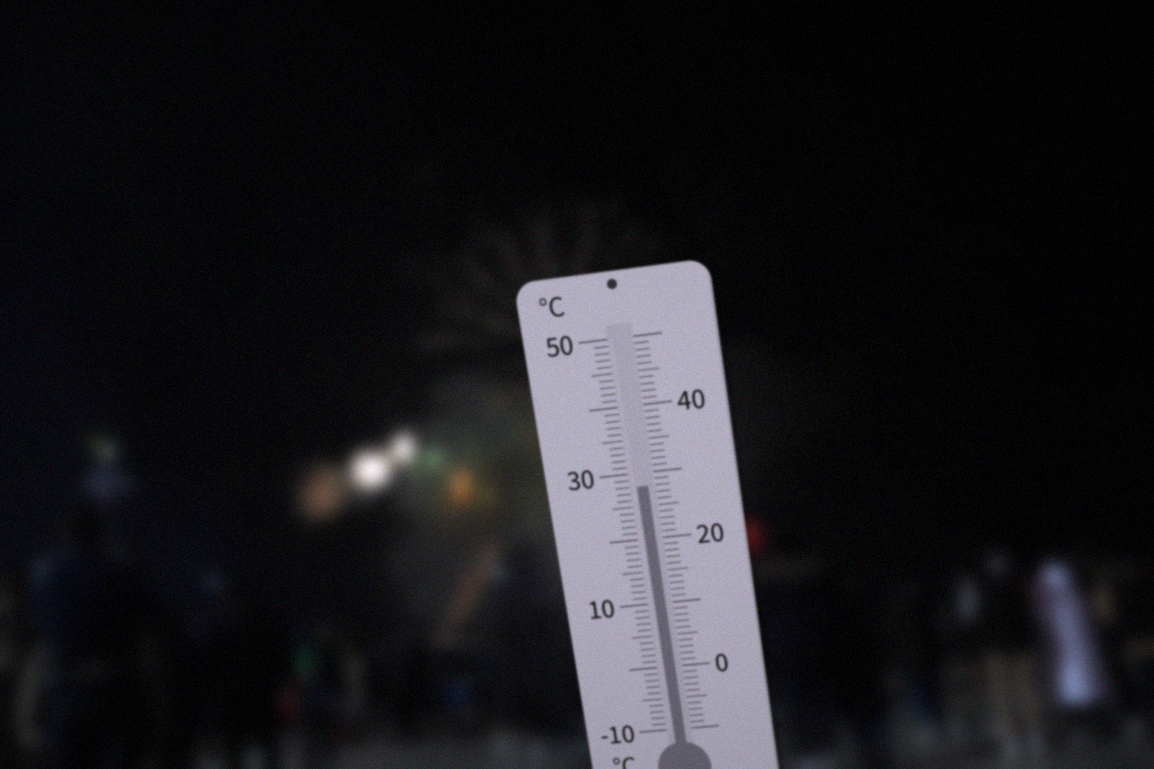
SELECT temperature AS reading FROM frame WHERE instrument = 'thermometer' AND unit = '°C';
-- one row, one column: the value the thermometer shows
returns 28 °C
